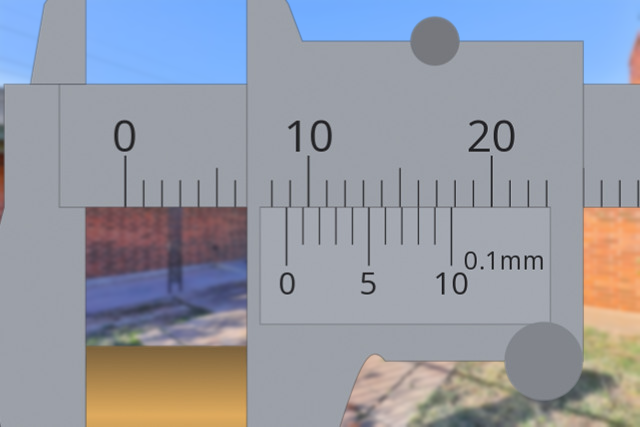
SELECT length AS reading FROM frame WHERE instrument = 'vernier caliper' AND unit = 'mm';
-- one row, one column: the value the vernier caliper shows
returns 8.8 mm
